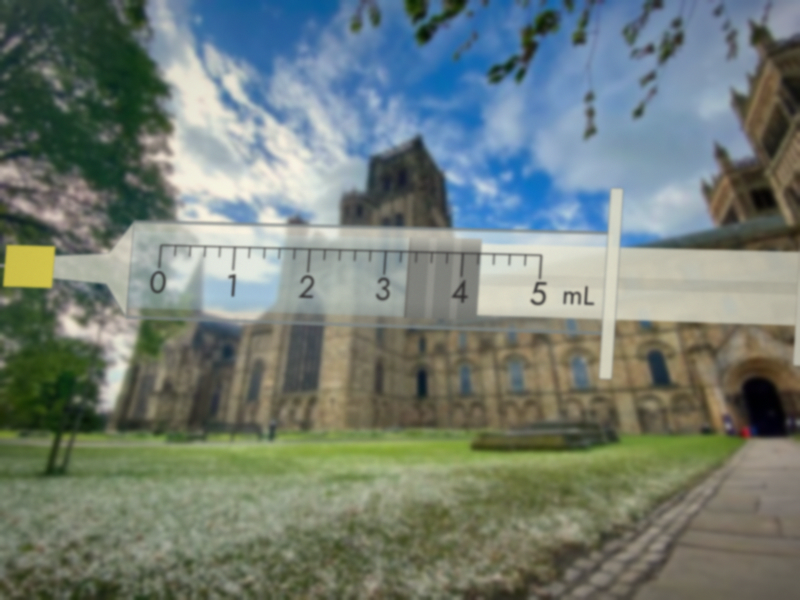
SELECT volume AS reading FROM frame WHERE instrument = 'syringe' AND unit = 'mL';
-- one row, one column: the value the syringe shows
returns 3.3 mL
